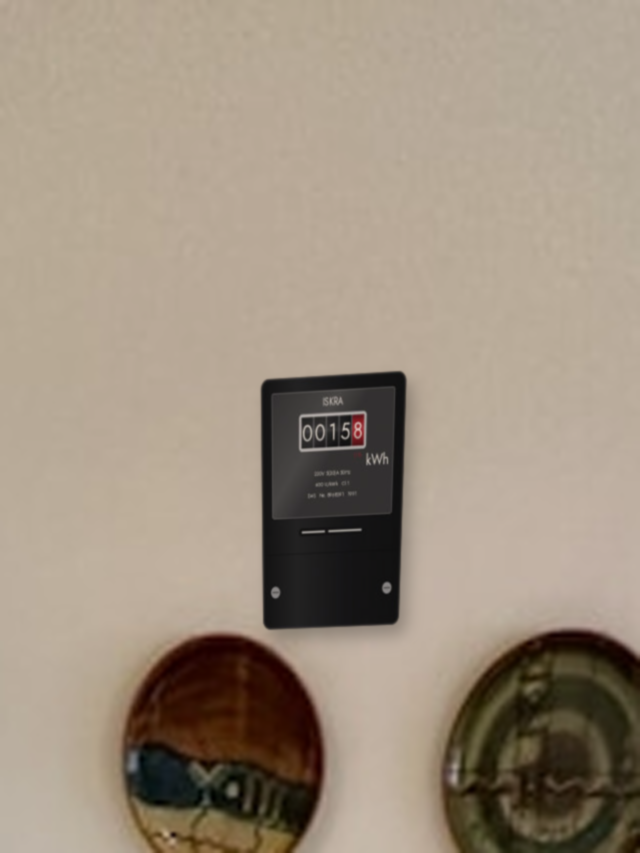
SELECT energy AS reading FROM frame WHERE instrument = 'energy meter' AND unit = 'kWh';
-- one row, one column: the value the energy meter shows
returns 15.8 kWh
